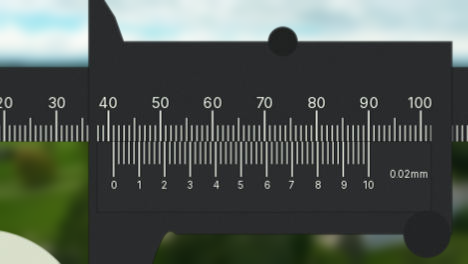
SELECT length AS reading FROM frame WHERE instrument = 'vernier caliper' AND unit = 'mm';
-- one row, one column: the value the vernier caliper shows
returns 41.0 mm
